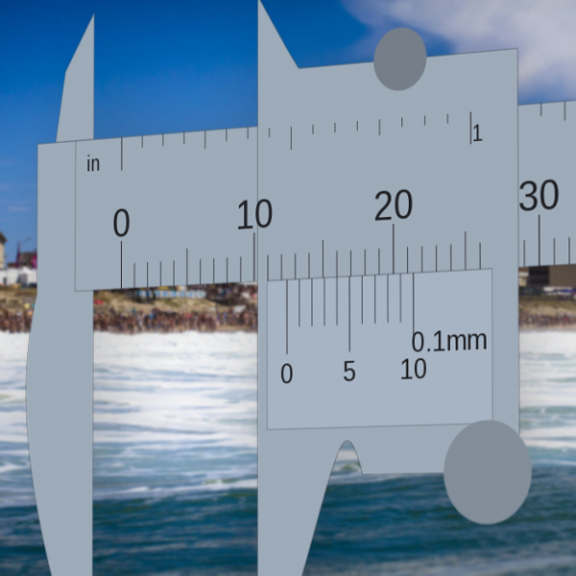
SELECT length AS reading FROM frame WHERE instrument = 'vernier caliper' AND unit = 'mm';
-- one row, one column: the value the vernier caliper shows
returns 12.4 mm
